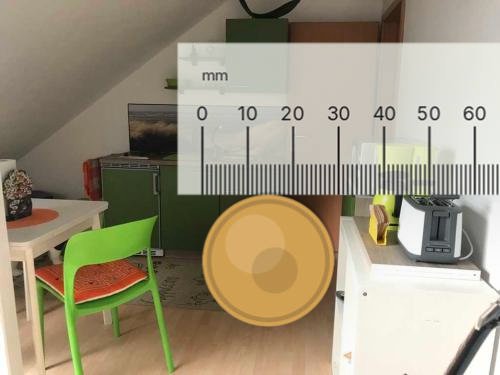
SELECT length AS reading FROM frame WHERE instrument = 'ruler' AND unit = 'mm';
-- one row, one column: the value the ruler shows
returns 29 mm
